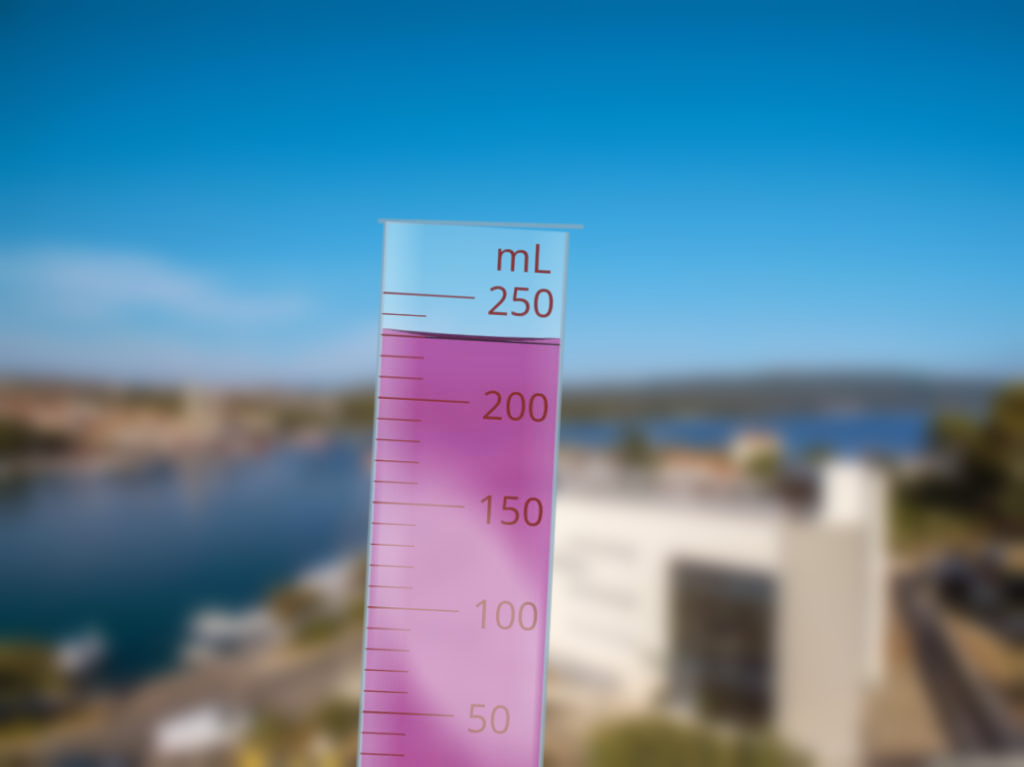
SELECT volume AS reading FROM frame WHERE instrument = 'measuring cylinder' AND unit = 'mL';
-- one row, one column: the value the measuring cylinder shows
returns 230 mL
